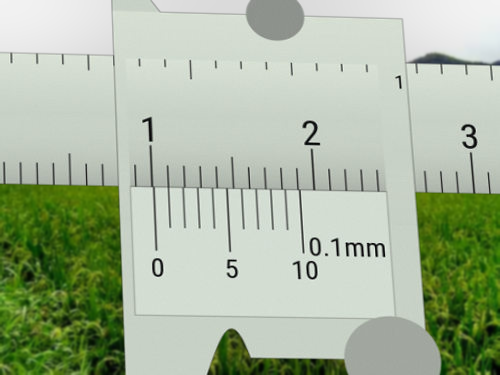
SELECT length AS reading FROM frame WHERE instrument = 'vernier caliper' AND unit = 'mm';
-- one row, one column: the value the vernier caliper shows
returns 10.1 mm
